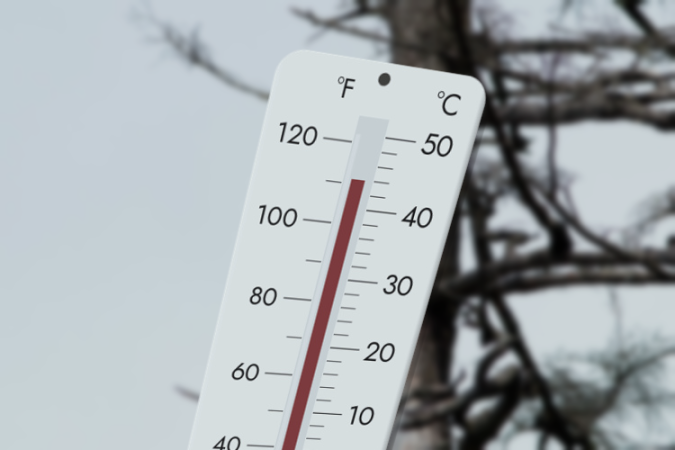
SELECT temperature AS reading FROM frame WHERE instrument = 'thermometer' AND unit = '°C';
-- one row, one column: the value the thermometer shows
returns 44 °C
